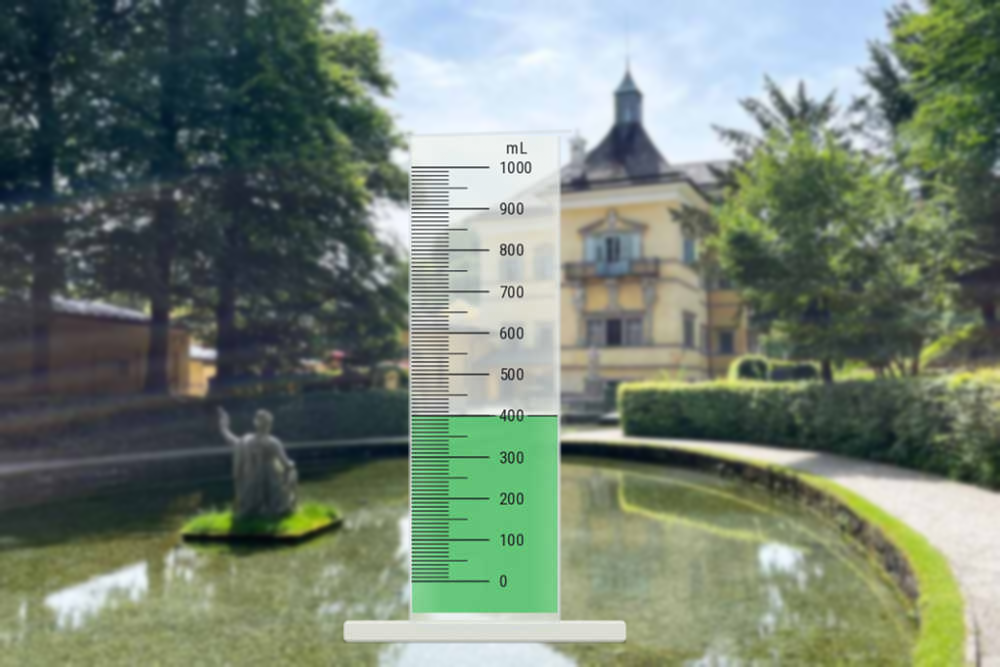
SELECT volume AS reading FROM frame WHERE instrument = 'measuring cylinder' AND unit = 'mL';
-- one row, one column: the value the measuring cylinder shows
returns 400 mL
